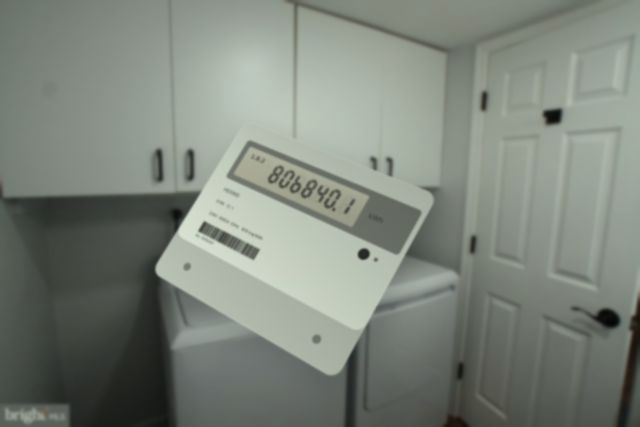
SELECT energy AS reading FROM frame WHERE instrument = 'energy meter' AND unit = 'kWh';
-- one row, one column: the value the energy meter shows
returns 806840.1 kWh
